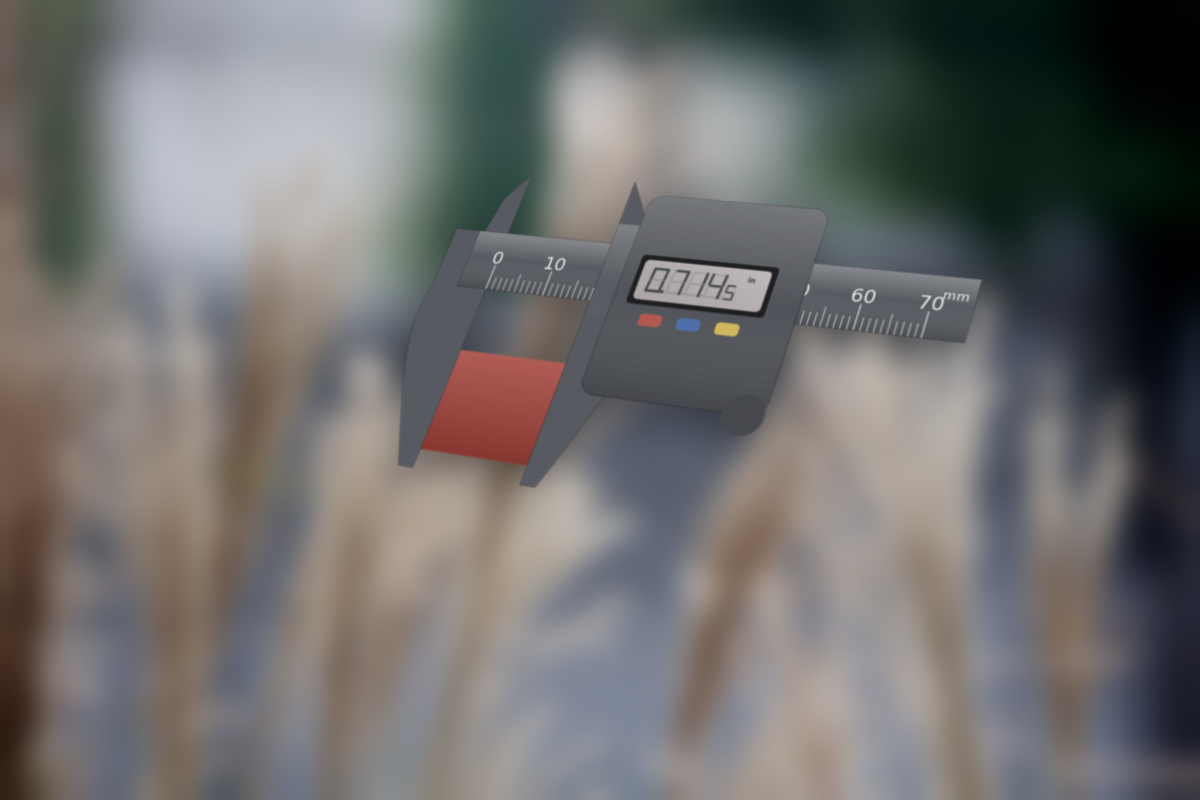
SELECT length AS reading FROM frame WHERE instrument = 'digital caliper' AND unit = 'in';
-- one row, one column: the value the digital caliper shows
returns 0.7145 in
